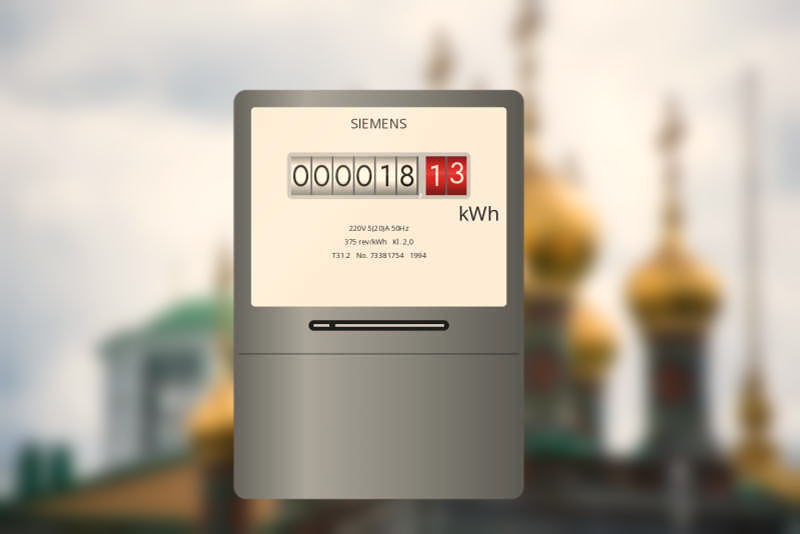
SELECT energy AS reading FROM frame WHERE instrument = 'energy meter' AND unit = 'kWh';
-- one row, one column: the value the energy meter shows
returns 18.13 kWh
